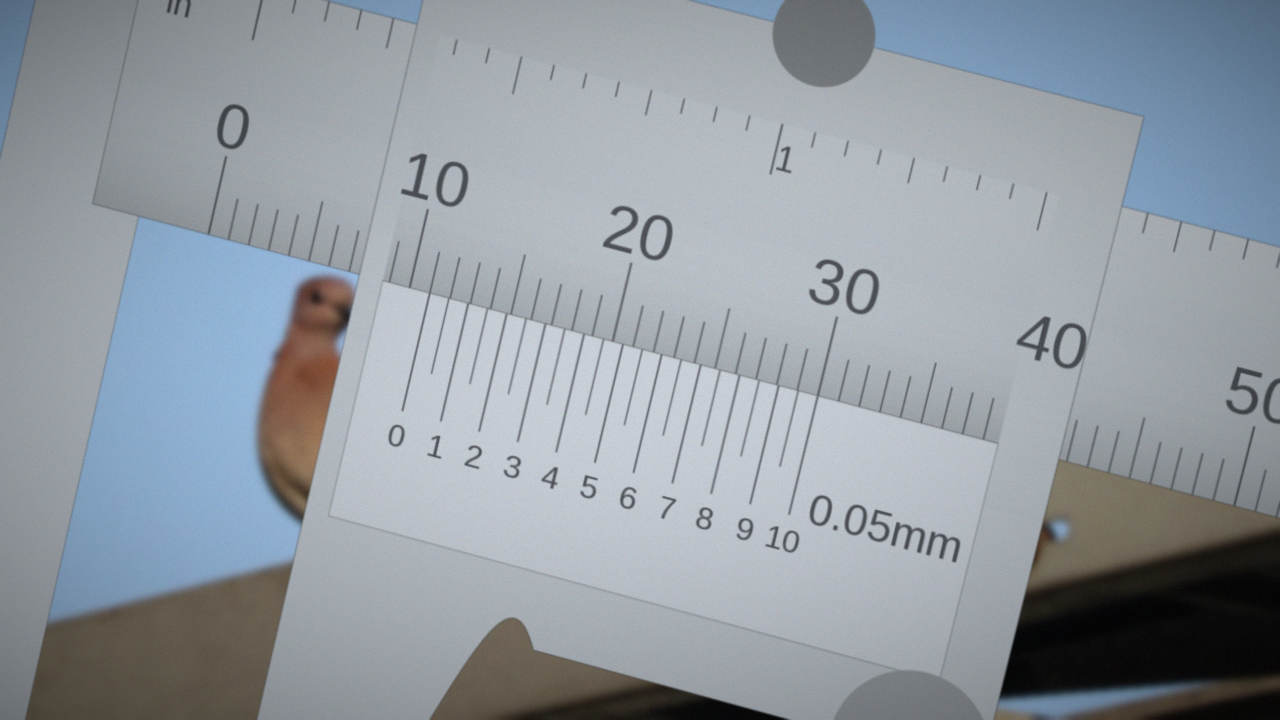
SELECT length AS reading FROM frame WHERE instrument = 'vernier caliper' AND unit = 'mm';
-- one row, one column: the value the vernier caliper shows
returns 11.0 mm
